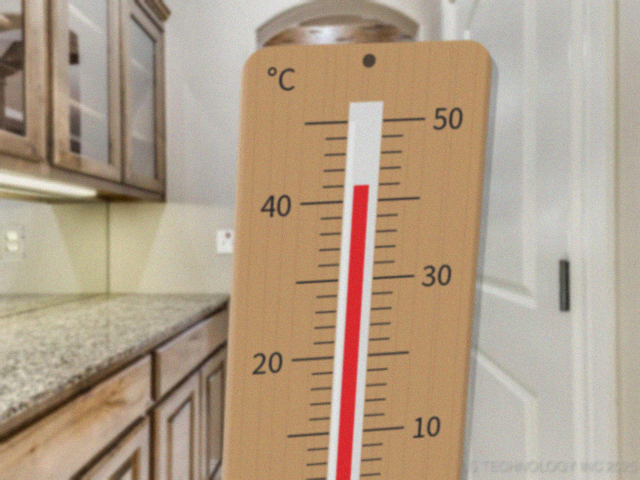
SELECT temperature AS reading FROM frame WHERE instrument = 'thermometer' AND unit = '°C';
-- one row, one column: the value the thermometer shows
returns 42 °C
